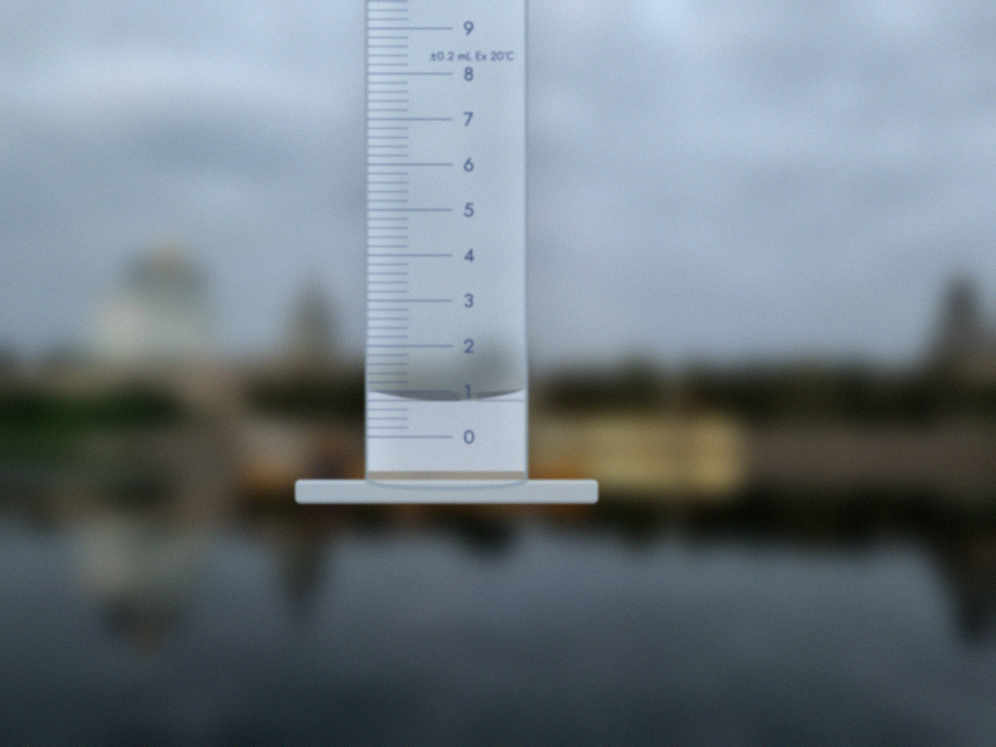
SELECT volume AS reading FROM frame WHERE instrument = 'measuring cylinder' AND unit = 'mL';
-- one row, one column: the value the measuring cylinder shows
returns 0.8 mL
